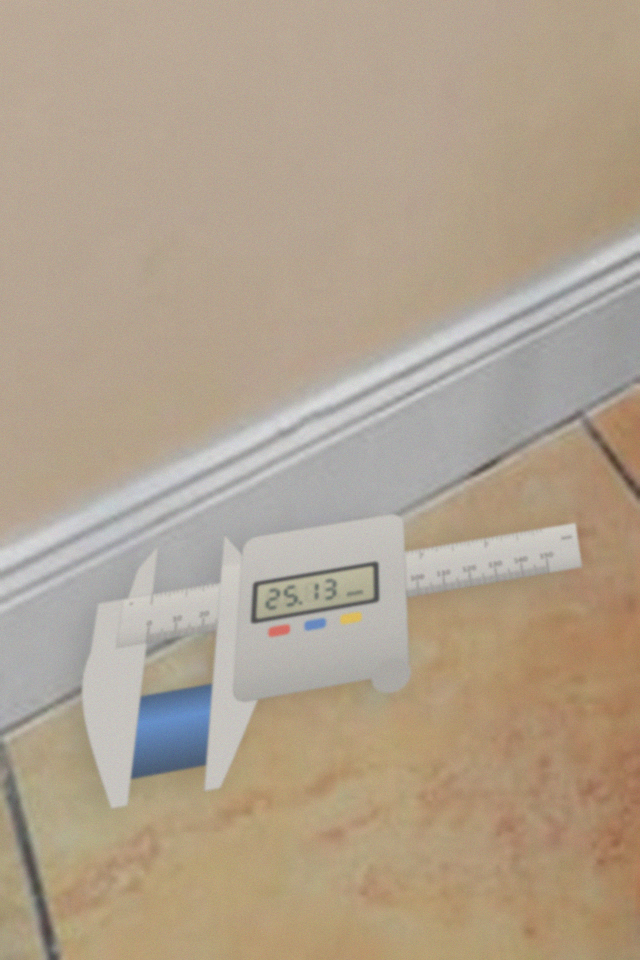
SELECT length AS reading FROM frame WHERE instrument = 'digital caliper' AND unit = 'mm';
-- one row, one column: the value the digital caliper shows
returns 25.13 mm
